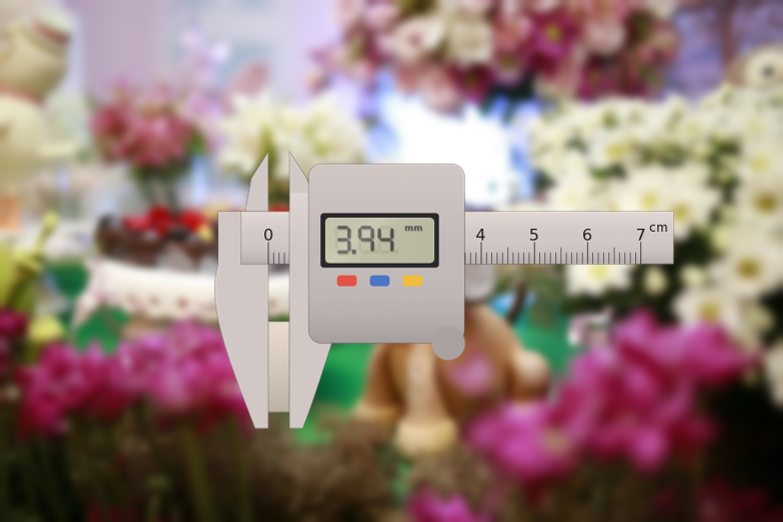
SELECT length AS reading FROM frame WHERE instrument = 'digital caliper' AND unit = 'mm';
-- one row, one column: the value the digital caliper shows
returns 3.94 mm
